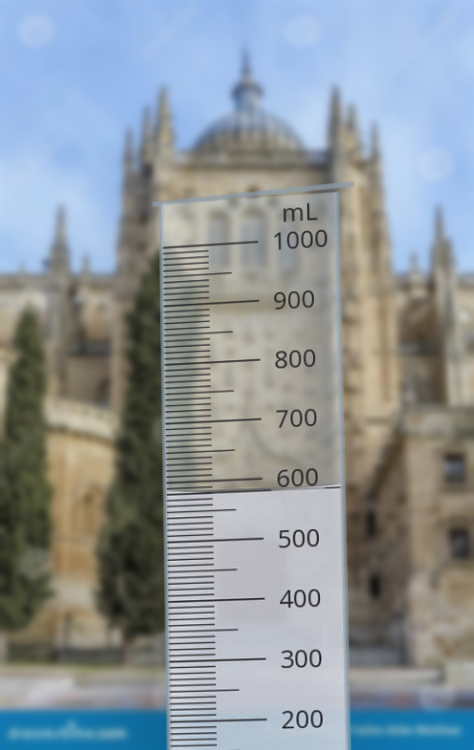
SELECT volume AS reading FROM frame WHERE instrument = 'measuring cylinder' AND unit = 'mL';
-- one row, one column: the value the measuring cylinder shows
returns 580 mL
